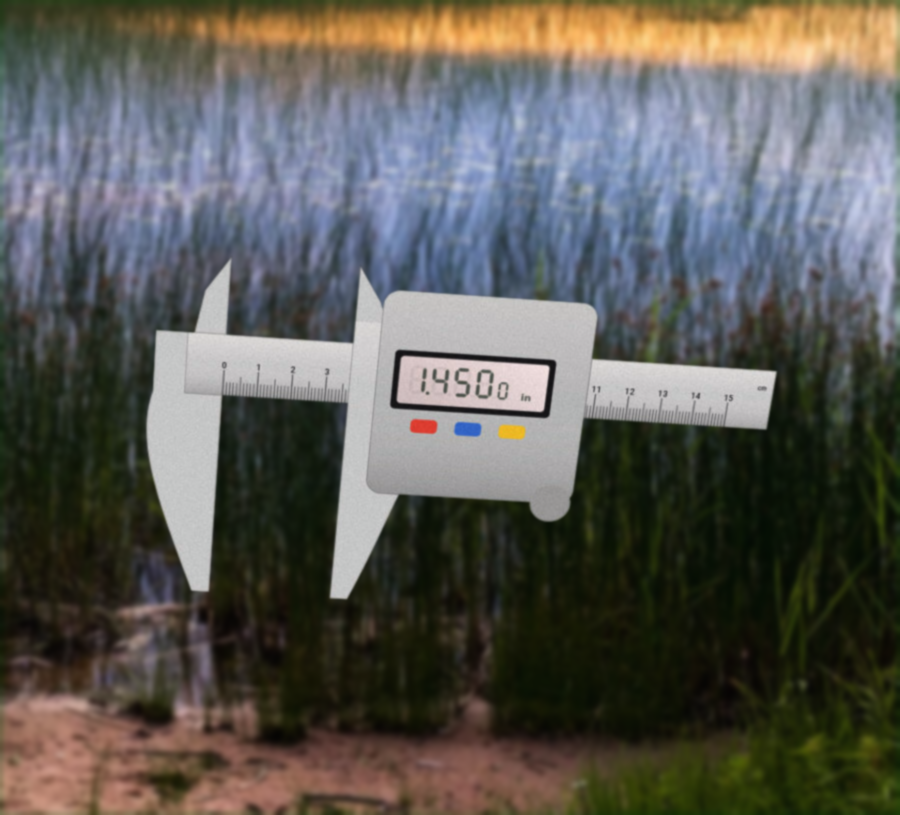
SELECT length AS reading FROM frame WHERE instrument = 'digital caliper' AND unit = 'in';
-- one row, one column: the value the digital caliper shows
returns 1.4500 in
